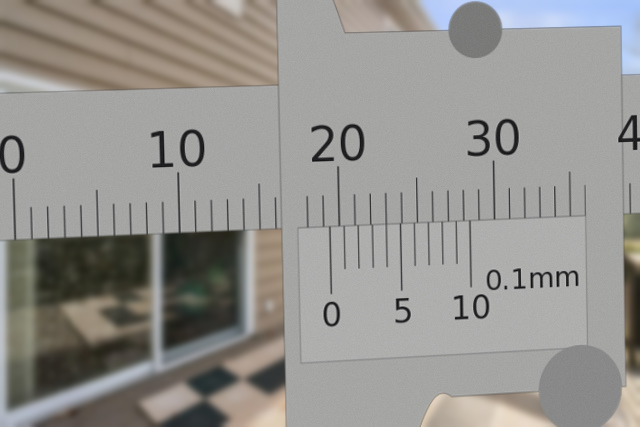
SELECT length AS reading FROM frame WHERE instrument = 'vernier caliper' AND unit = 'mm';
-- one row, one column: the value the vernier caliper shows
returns 19.4 mm
